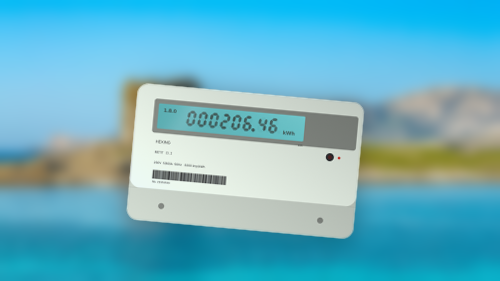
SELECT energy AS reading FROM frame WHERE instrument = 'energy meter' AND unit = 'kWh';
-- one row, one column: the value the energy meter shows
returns 206.46 kWh
